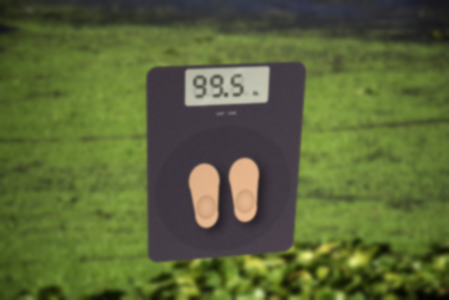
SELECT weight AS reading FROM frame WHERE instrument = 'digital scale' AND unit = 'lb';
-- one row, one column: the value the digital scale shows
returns 99.5 lb
